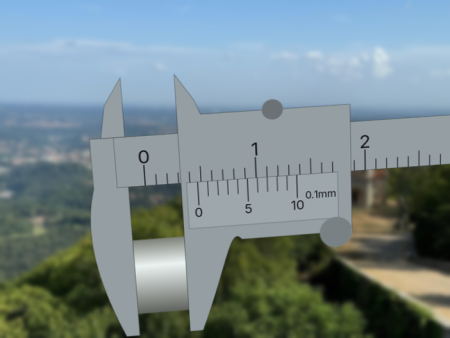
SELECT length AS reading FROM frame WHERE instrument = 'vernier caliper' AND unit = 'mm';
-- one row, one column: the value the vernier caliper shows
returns 4.7 mm
